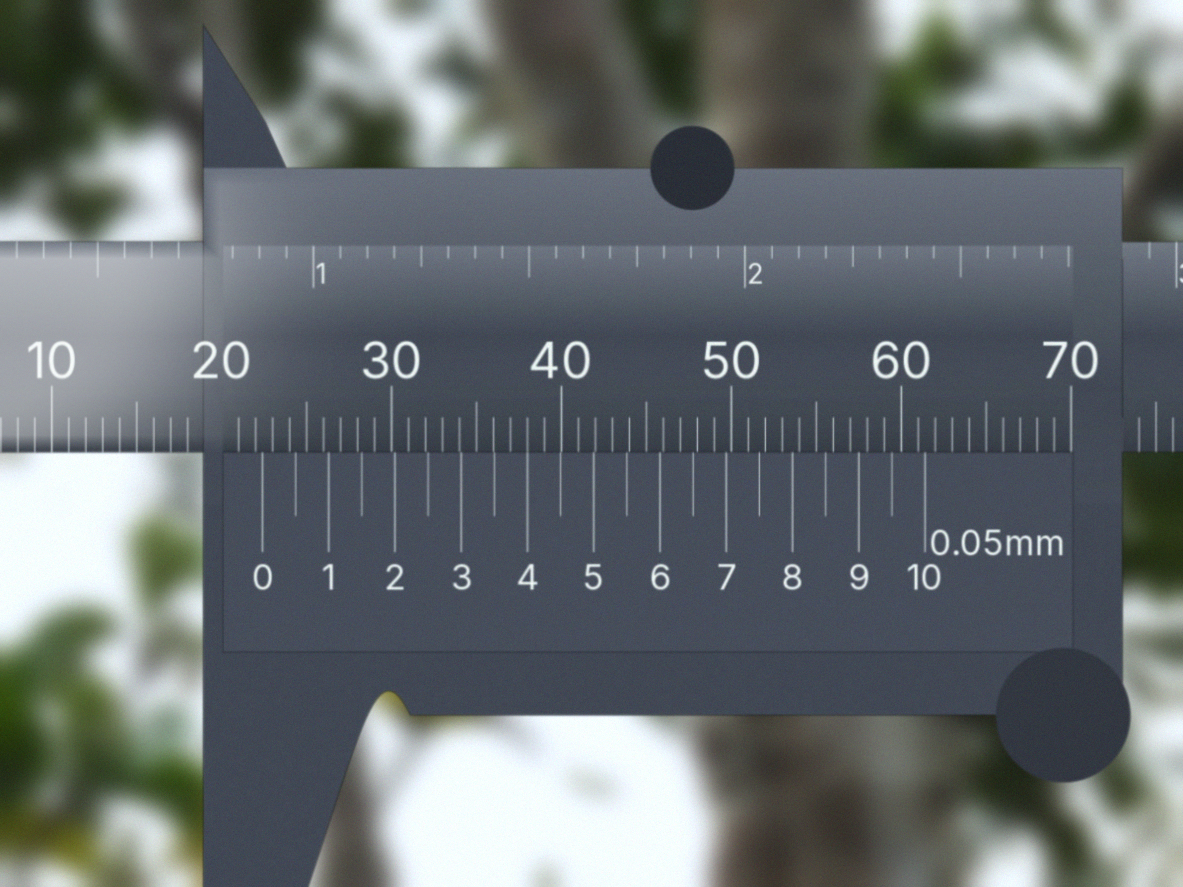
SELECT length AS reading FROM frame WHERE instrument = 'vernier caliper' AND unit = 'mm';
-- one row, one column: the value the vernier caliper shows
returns 22.4 mm
